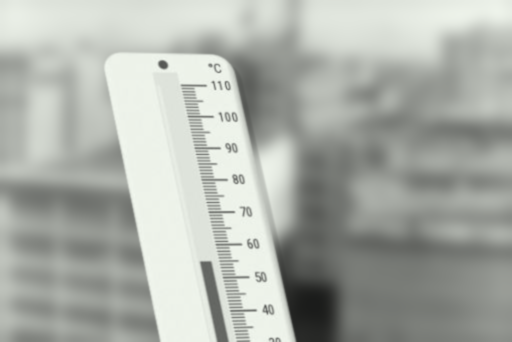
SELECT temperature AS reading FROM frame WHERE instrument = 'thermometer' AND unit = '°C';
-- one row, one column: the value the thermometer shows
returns 55 °C
